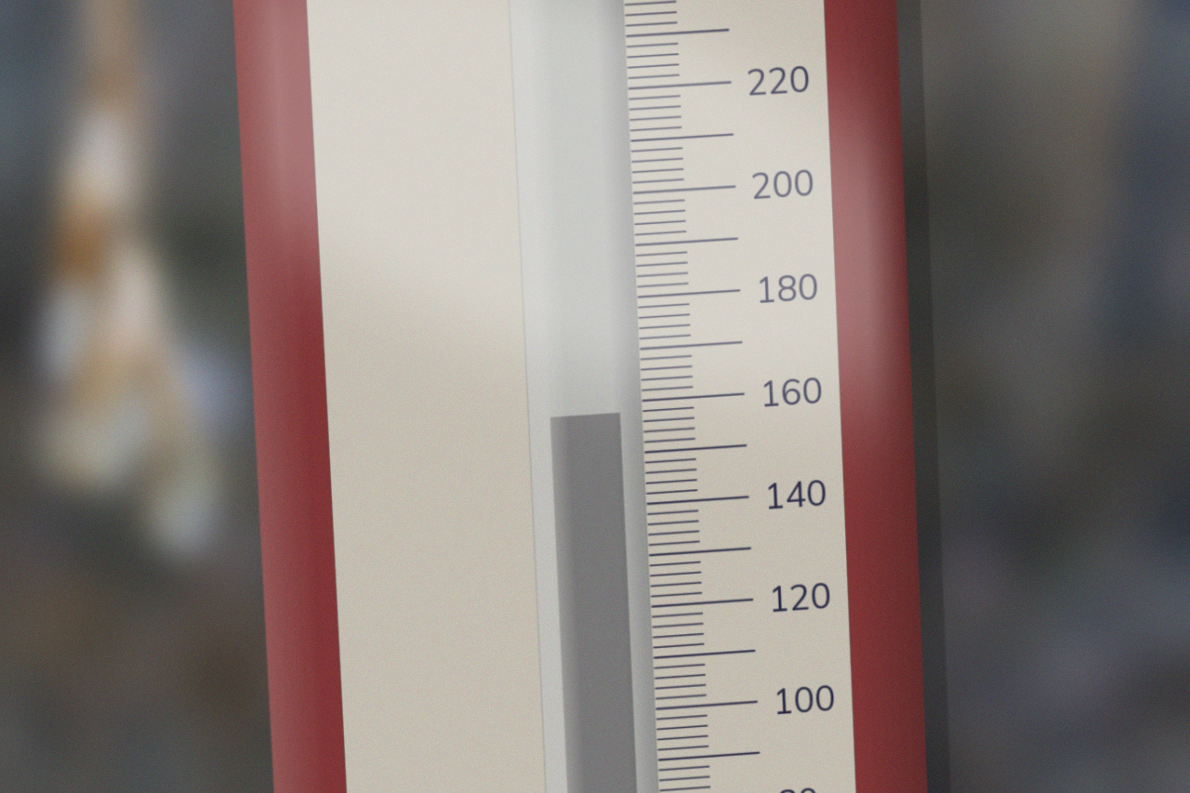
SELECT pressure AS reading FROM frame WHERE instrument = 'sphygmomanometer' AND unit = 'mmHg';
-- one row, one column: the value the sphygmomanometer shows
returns 158 mmHg
